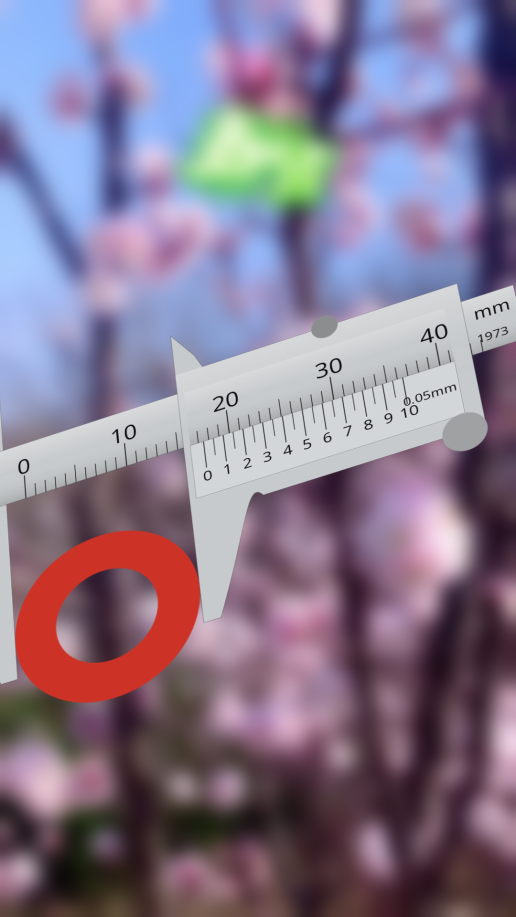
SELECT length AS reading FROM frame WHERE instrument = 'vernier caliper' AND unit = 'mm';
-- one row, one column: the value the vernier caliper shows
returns 17.5 mm
